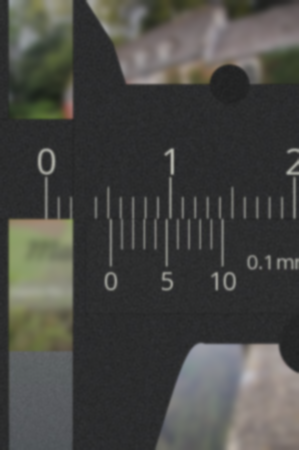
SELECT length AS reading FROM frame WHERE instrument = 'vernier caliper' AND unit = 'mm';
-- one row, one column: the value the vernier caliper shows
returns 5.2 mm
